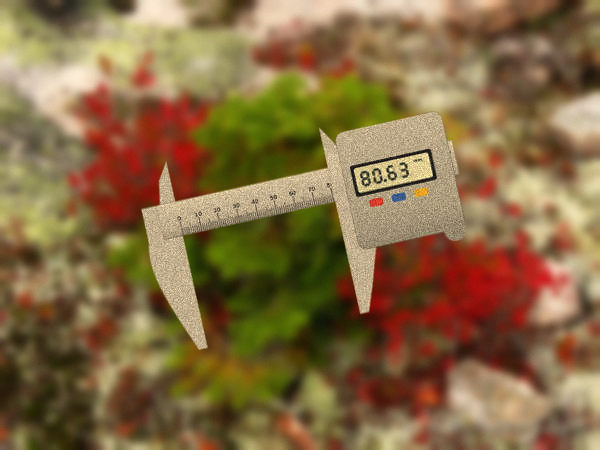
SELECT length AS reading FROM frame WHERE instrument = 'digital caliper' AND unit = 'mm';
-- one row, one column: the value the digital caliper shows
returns 80.63 mm
